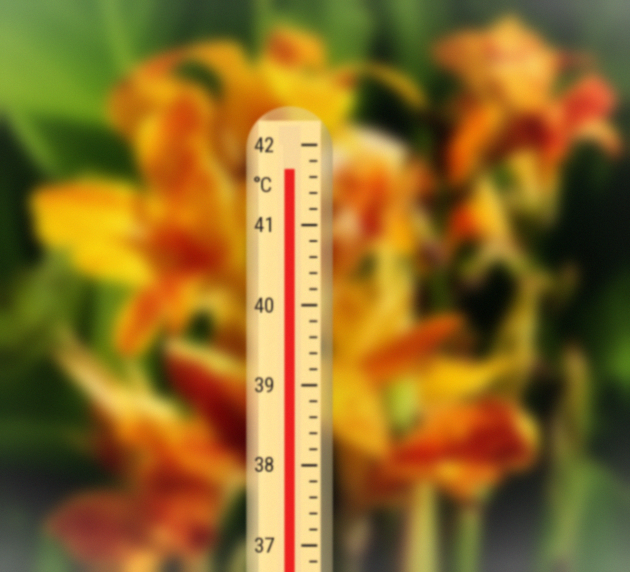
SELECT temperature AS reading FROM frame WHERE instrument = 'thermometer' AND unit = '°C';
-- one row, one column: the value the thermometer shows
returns 41.7 °C
